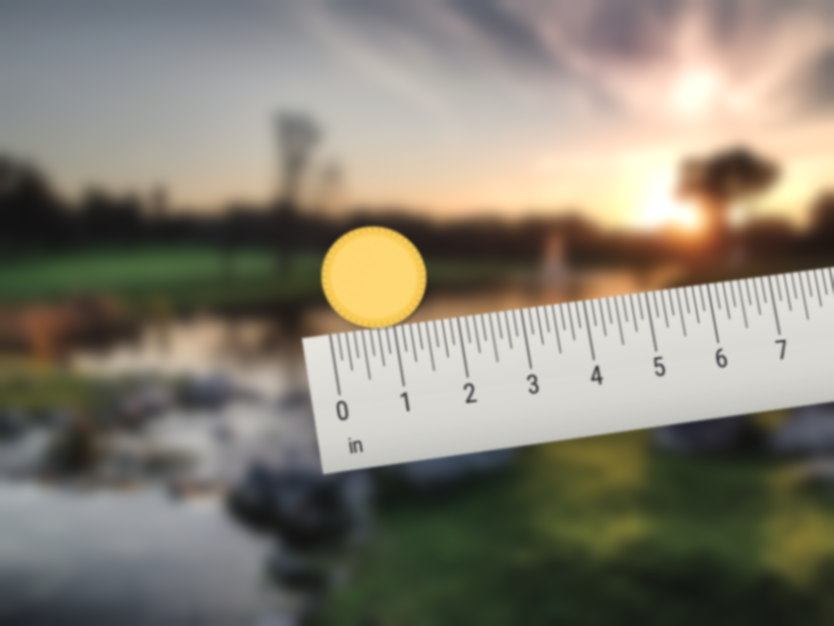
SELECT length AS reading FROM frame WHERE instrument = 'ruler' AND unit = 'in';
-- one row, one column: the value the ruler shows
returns 1.625 in
